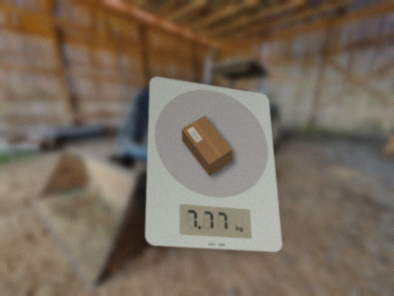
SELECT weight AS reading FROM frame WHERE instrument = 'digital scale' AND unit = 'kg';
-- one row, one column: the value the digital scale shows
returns 7.77 kg
